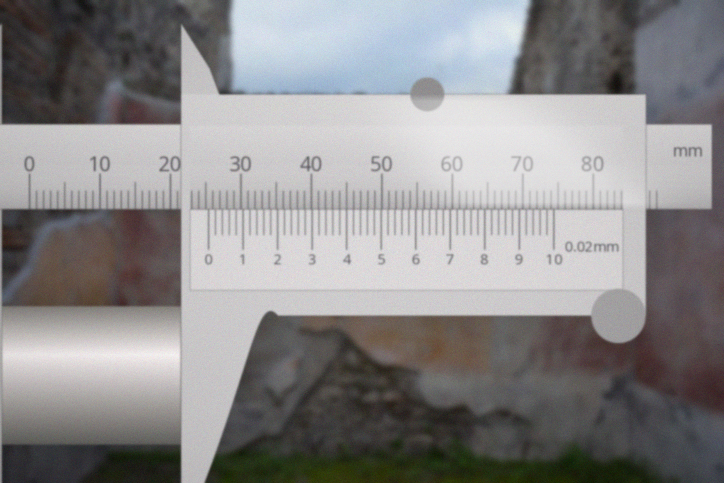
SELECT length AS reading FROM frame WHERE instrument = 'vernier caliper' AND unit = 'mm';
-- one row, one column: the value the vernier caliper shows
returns 25.4 mm
